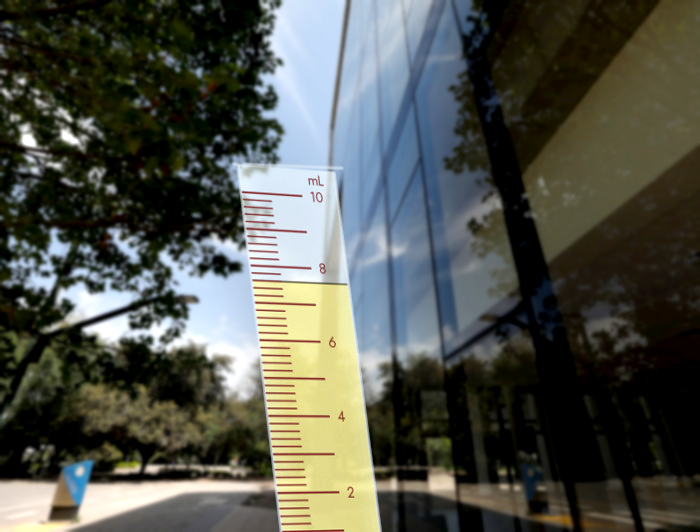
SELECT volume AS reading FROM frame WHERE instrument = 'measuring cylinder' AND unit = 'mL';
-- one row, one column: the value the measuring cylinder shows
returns 7.6 mL
